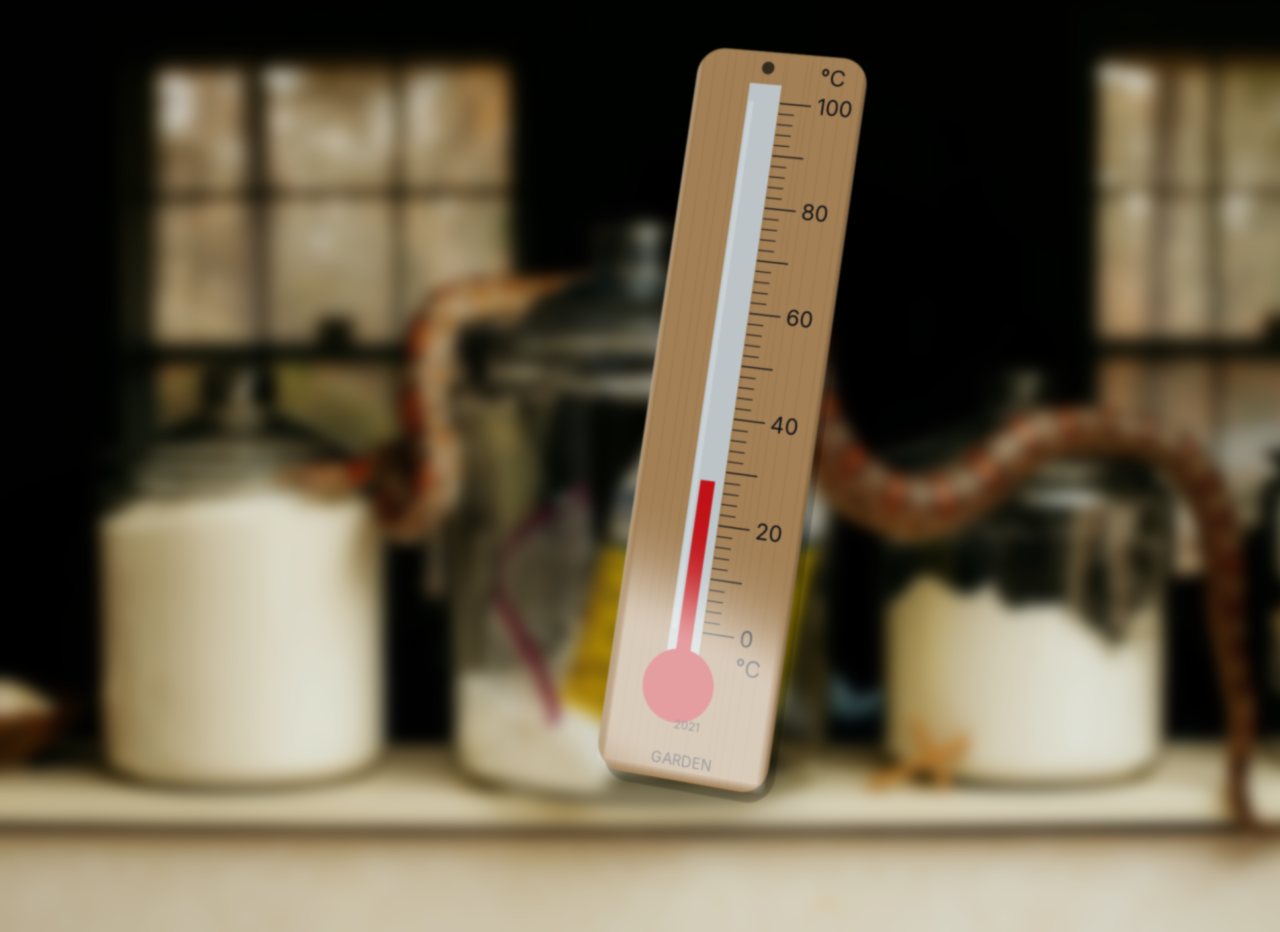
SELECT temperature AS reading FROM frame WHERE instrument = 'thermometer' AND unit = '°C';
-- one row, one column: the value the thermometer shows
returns 28 °C
